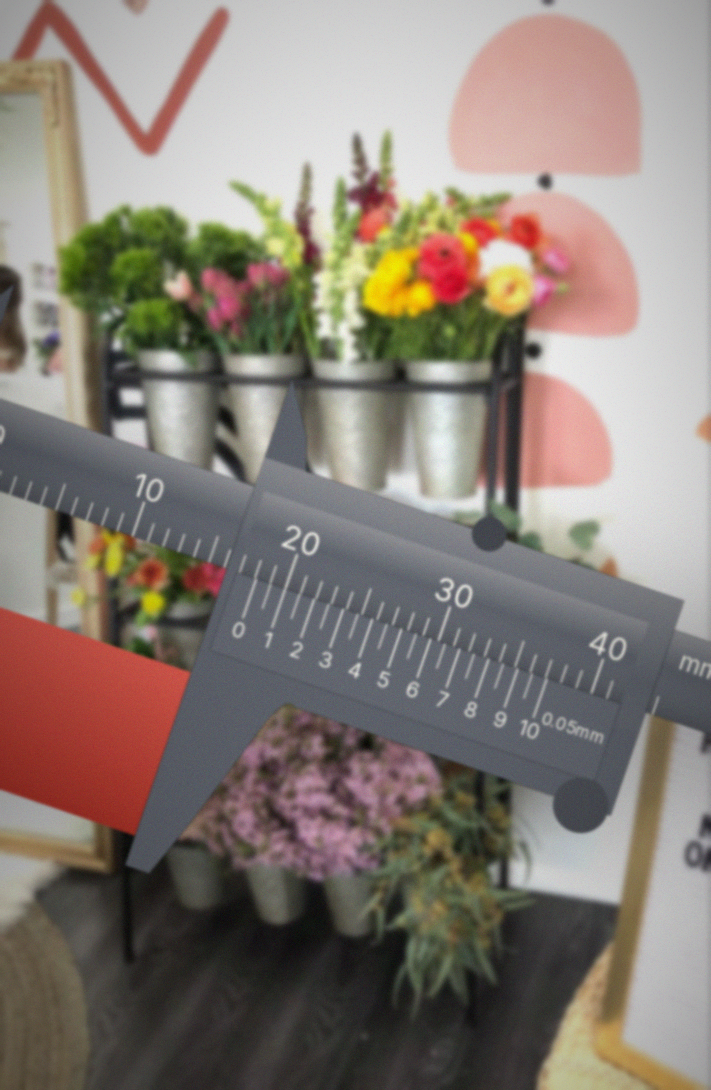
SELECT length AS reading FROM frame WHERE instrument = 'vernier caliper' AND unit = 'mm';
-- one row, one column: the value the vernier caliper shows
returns 18.1 mm
